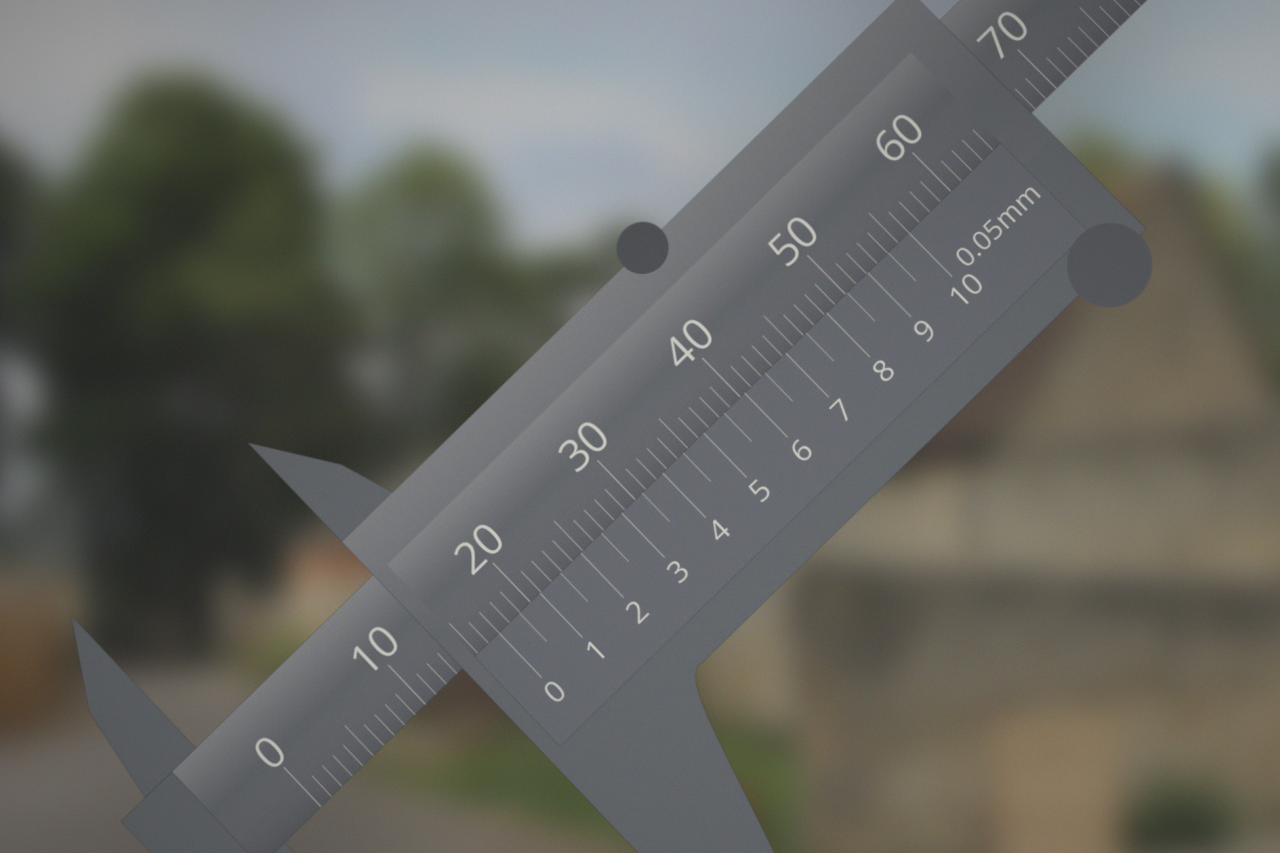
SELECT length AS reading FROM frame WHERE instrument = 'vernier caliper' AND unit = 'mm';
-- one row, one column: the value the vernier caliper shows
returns 17.0 mm
